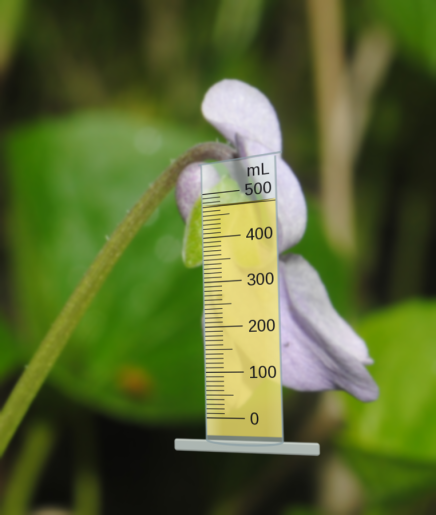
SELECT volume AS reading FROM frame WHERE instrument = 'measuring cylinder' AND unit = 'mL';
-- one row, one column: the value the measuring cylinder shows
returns 470 mL
